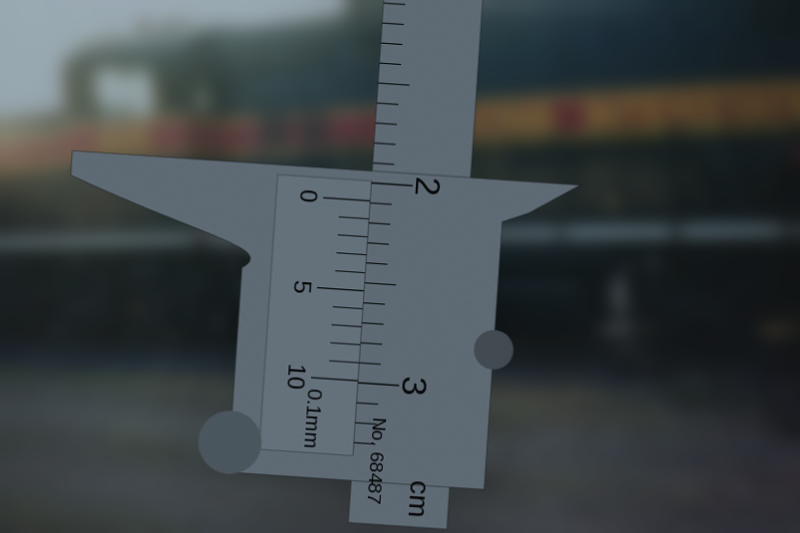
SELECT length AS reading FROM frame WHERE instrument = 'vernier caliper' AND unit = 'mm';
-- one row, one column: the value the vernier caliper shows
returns 20.9 mm
